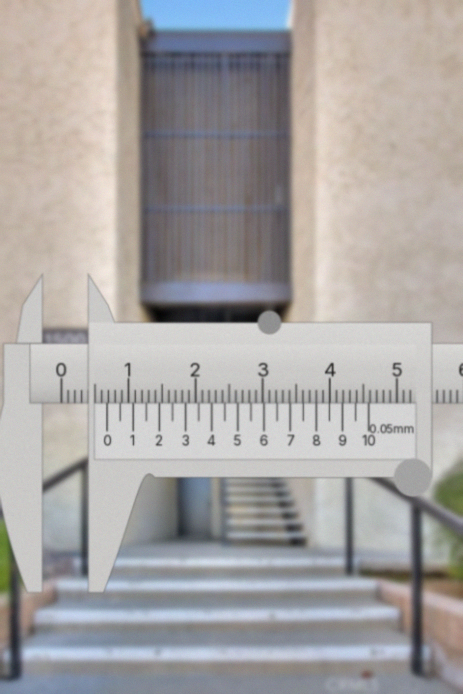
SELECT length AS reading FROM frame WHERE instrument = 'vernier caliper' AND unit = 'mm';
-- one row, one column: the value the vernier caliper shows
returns 6.8 mm
